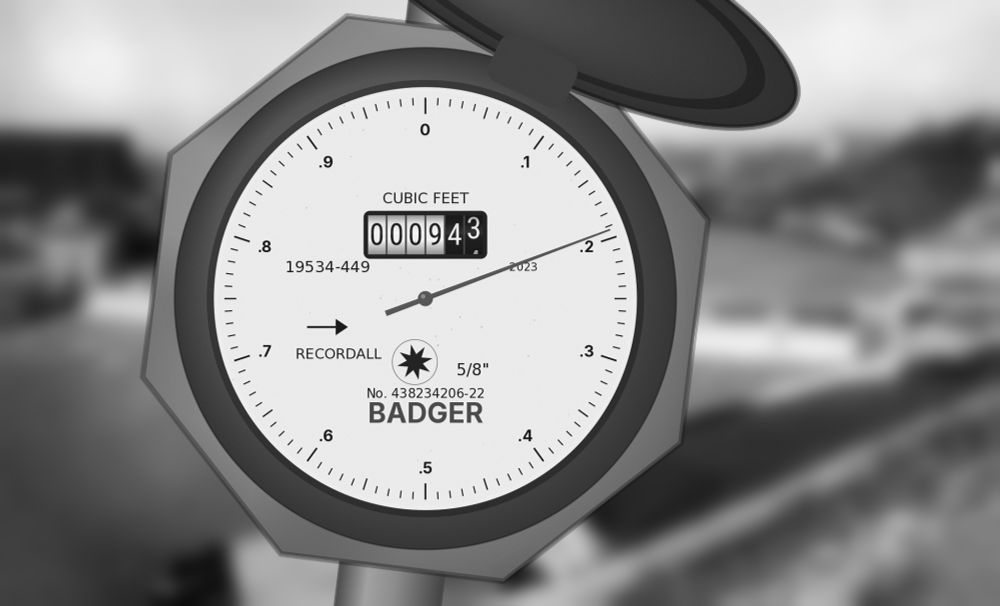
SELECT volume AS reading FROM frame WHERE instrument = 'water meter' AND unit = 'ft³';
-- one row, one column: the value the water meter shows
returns 943.19 ft³
